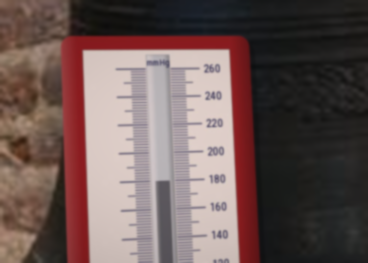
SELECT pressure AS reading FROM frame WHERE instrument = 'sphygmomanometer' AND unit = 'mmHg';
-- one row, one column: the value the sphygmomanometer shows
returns 180 mmHg
